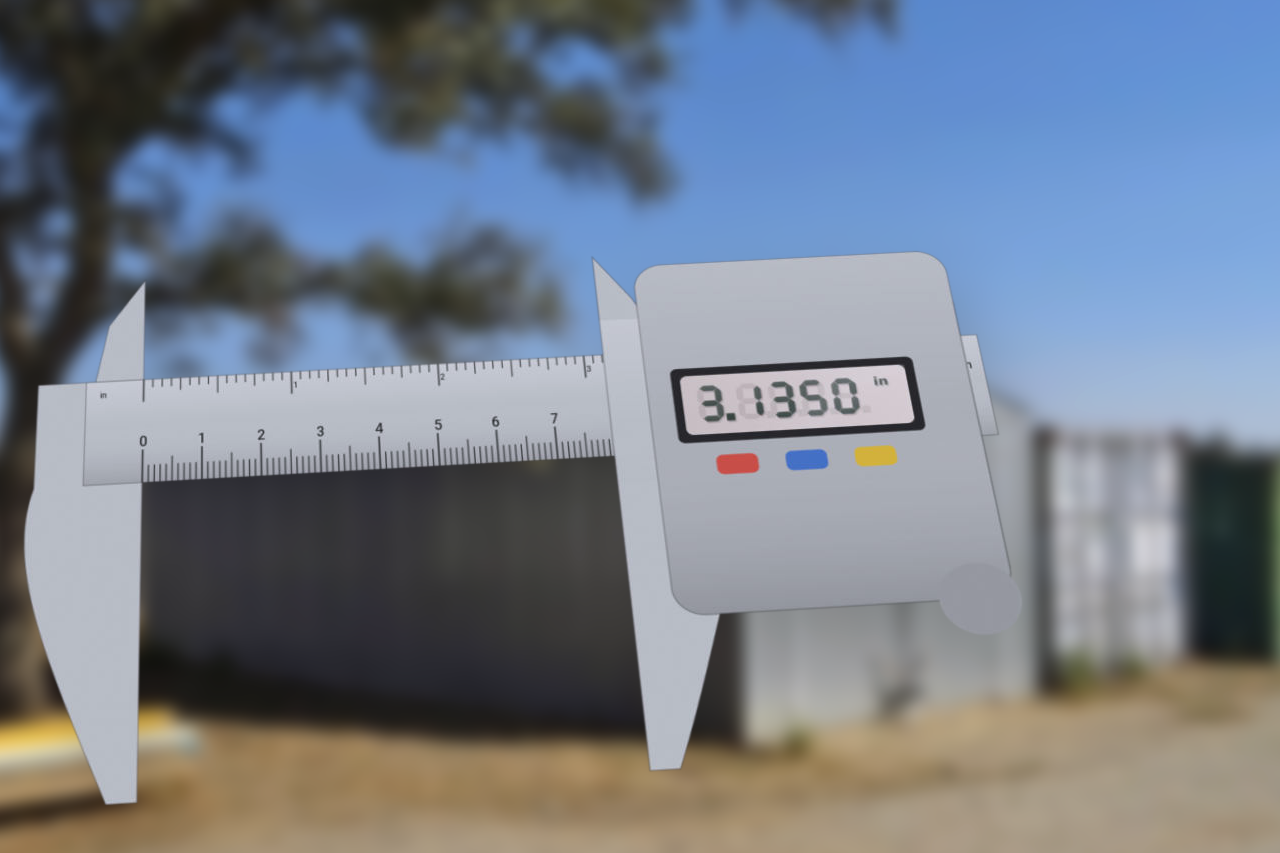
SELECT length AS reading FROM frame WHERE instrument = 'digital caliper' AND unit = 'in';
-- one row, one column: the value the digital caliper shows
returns 3.1350 in
